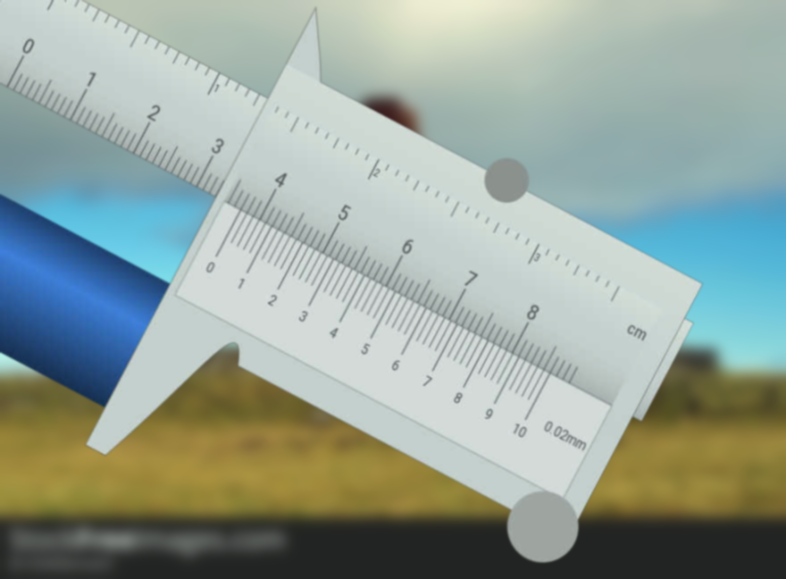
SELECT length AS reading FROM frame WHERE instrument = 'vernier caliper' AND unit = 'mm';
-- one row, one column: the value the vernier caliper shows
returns 37.0 mm
